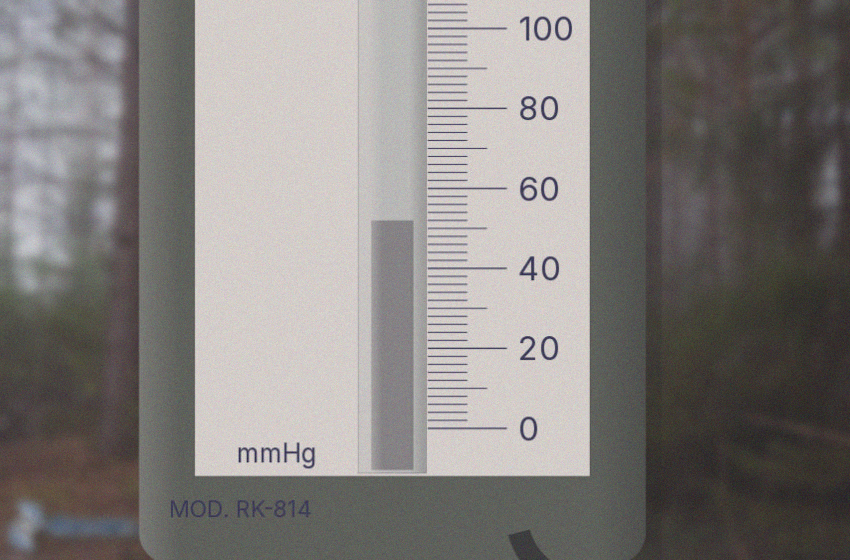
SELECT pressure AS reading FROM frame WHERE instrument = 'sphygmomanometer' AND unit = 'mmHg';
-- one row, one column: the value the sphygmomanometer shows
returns 52 mmHg
